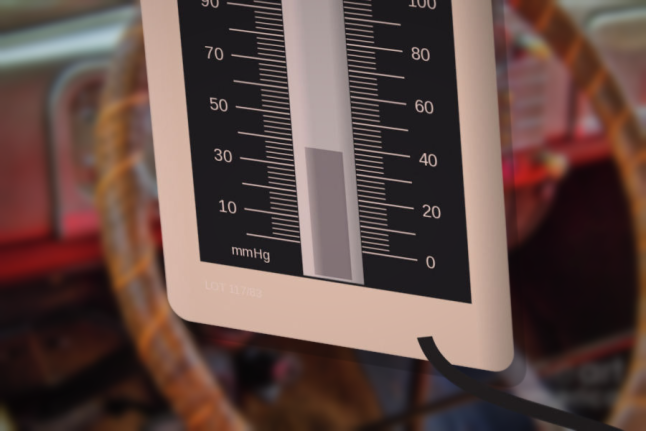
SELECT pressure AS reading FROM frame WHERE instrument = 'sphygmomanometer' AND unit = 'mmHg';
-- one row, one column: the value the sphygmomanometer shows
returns 38 mmHg
